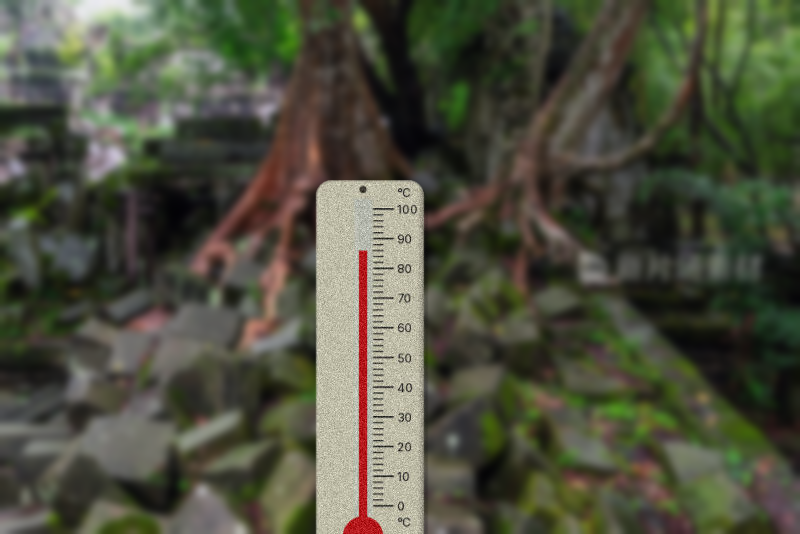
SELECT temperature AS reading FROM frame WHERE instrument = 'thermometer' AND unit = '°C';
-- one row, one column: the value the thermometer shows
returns 86 °C
